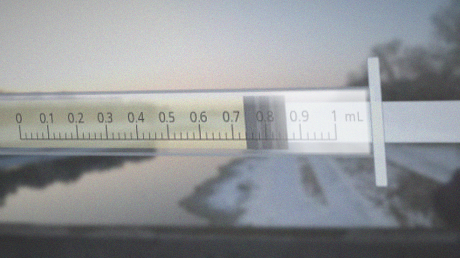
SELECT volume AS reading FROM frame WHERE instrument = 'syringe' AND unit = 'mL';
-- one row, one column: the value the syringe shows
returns 0.74 mL
